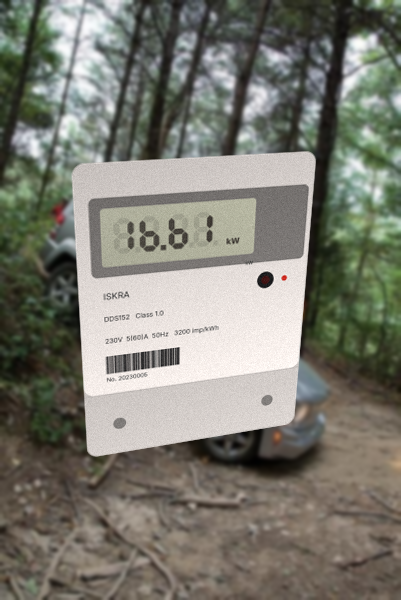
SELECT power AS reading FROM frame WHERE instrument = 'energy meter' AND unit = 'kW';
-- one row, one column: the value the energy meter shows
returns 16.61 kW
